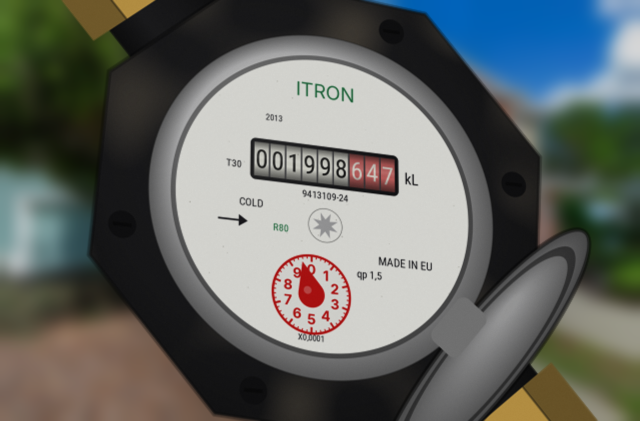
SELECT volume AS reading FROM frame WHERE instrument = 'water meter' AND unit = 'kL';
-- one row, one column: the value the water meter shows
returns 1998.6469 kL
